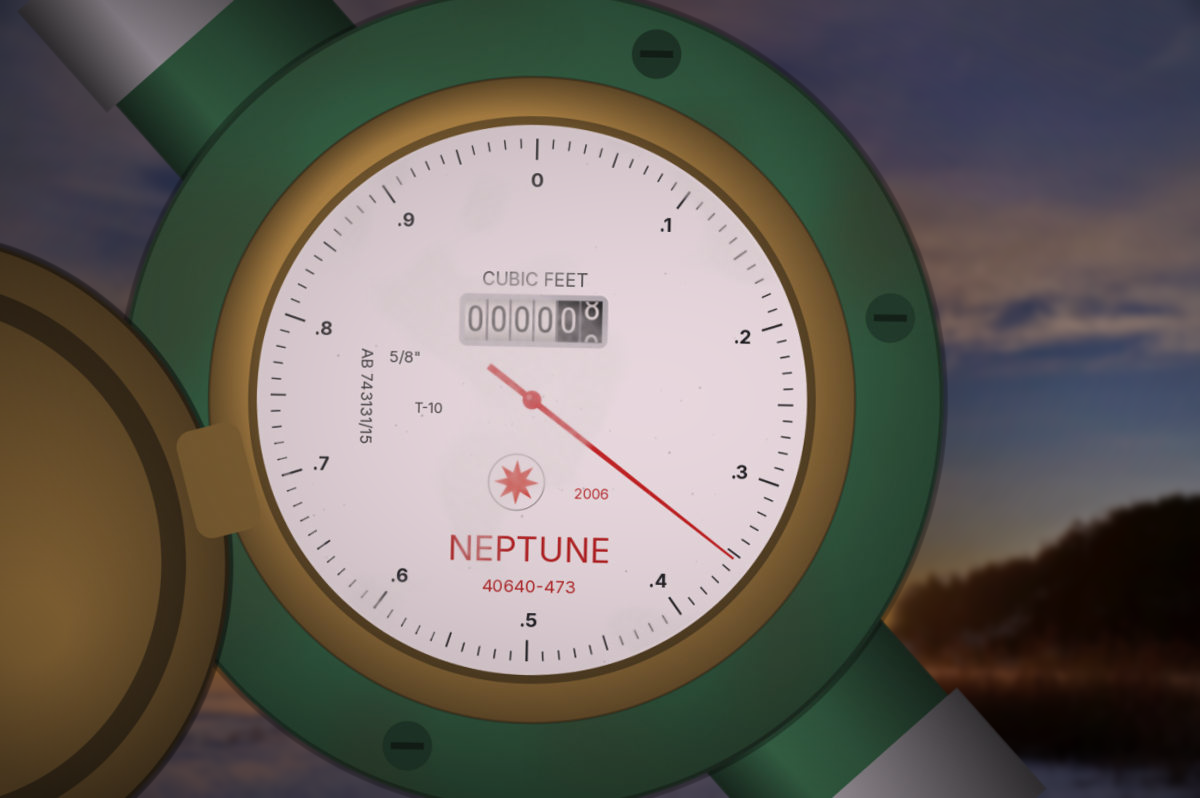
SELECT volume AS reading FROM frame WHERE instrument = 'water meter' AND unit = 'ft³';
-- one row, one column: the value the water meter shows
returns 8.35 ft³
